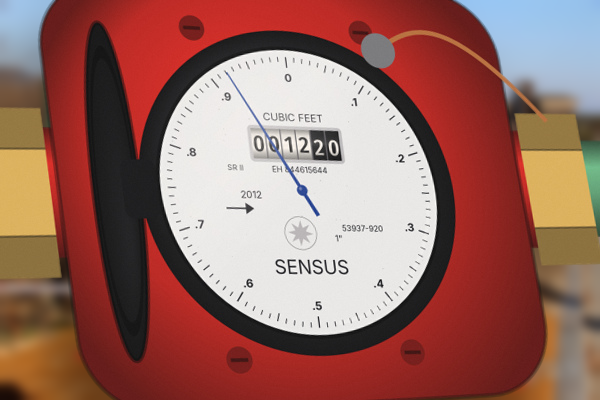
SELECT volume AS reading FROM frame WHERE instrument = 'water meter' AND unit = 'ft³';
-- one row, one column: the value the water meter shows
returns 1219.92 ft³
